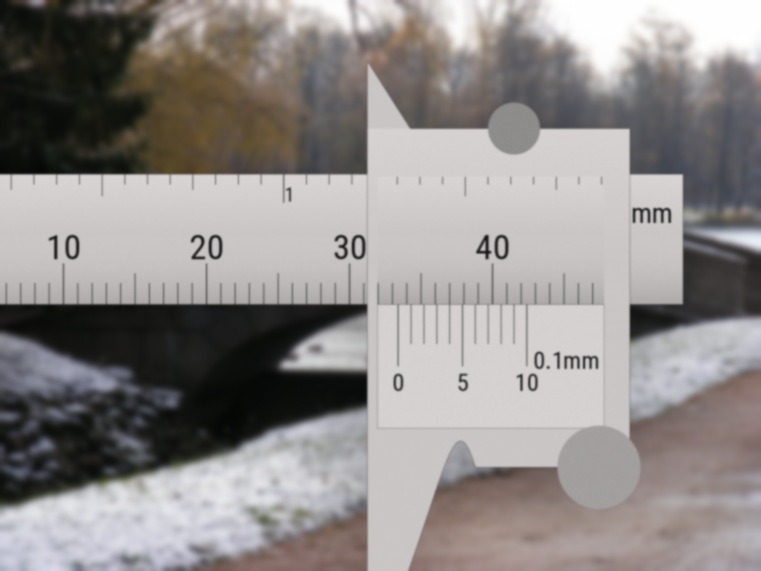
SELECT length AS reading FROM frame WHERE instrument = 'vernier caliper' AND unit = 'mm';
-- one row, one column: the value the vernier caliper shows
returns 33.4 mm
